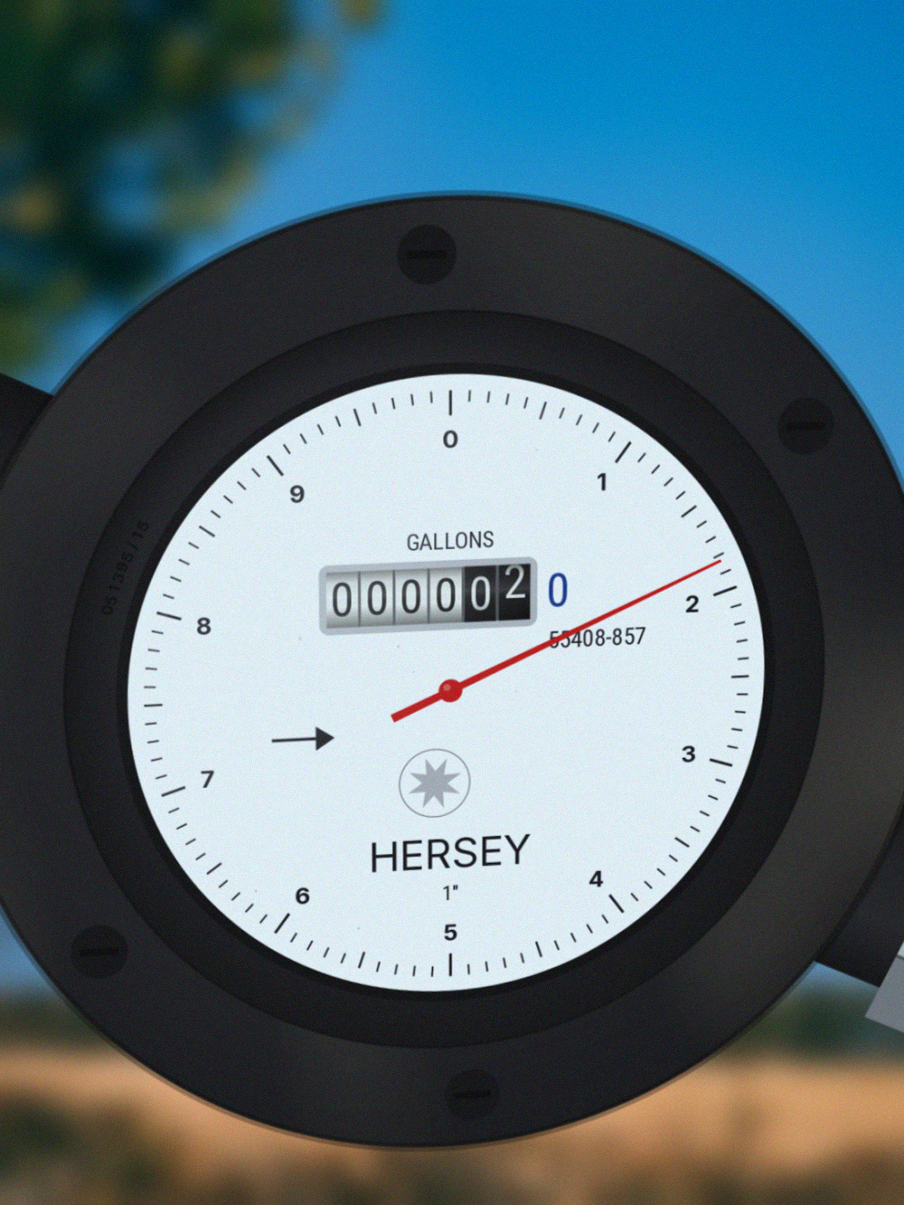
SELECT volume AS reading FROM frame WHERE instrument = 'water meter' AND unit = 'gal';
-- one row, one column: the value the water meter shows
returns 21.8 gal
